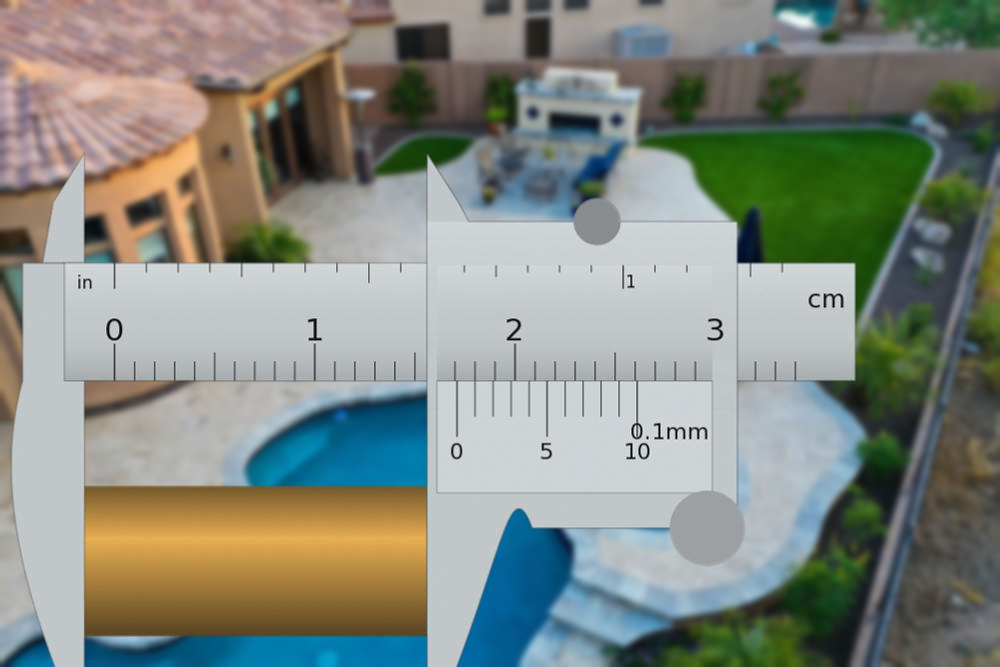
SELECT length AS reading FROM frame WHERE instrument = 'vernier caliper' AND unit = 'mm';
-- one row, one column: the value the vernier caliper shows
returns 17.1 mm
